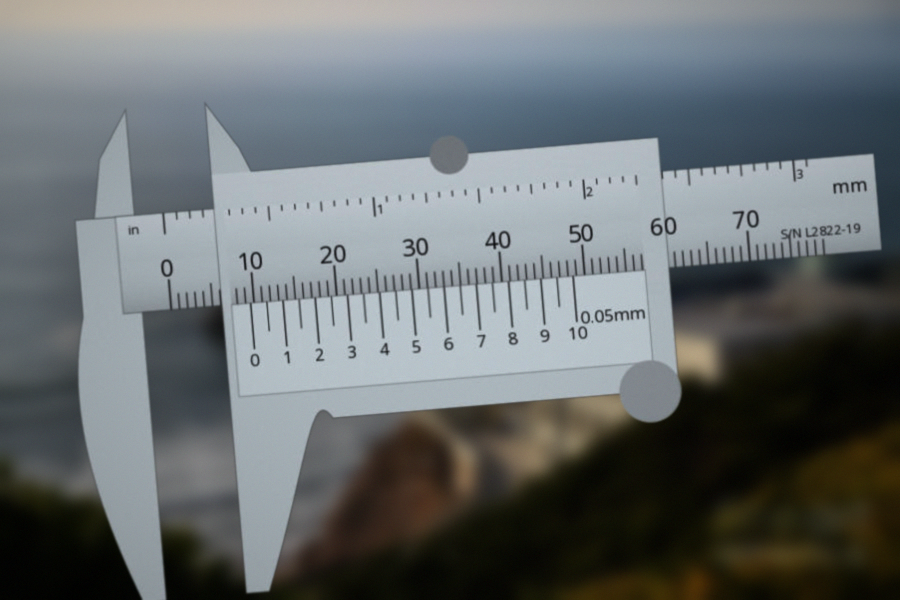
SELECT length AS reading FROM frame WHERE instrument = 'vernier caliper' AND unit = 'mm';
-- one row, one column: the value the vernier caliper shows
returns 9.6 mm
